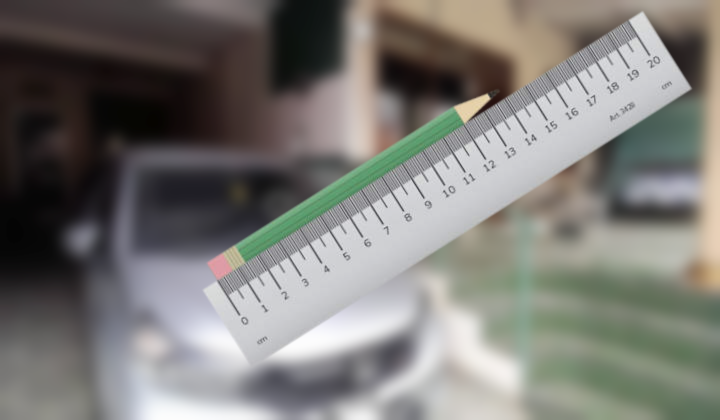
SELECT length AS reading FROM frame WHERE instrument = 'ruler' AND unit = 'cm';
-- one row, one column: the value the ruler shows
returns 14 cm
